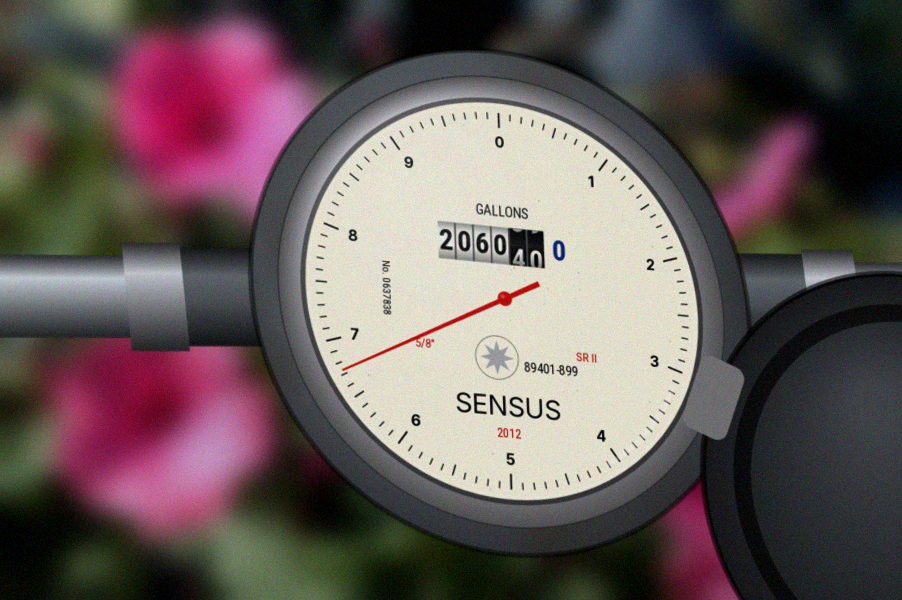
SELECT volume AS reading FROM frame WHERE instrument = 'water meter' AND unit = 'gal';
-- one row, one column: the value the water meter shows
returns 2060396.7 gal
